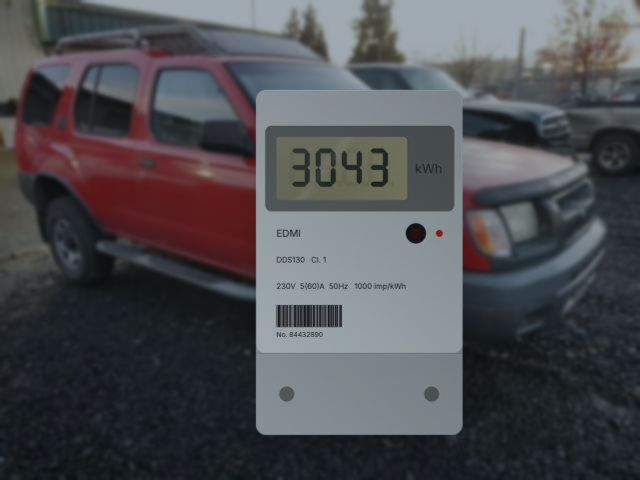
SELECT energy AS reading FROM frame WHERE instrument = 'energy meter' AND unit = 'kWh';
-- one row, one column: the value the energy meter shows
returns 3043 kWh
